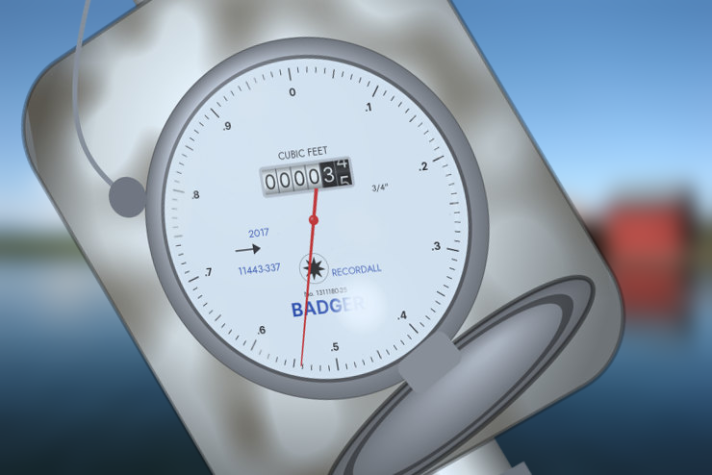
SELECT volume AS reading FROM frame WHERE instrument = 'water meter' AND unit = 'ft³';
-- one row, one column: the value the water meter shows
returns 34.54 ft³
